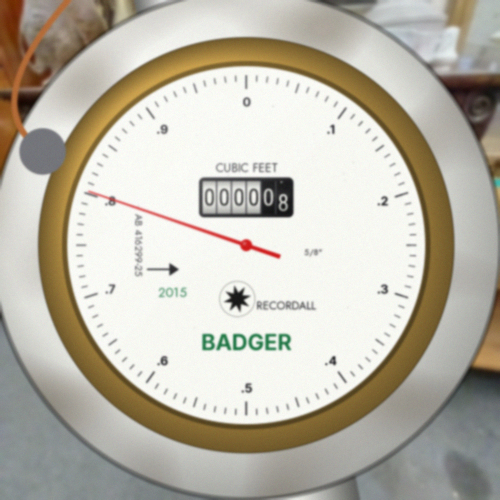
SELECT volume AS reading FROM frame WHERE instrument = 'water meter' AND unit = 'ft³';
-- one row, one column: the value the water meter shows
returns 7.80 ft³
